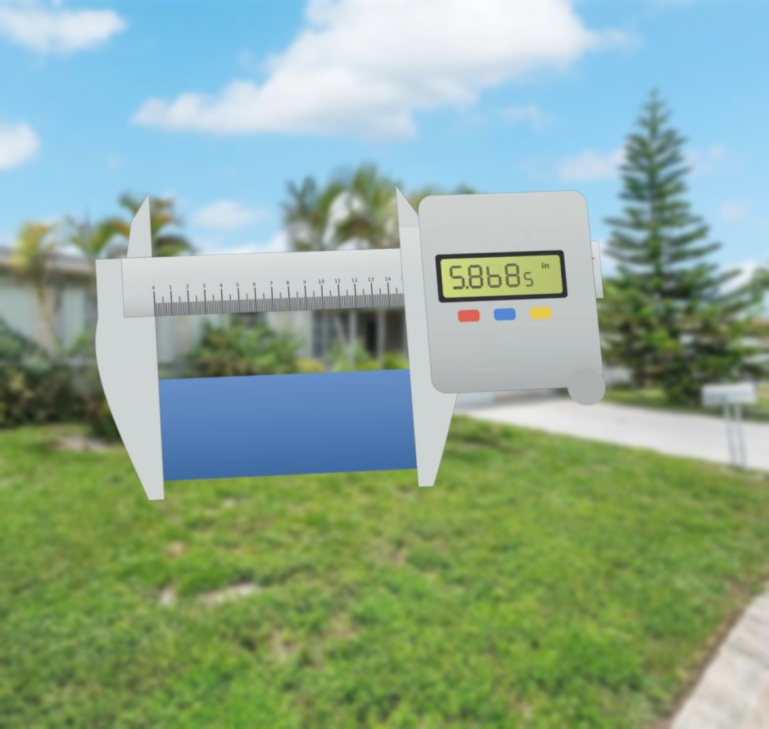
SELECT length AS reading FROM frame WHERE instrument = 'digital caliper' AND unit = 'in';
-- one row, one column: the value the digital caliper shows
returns 5.8685 in
